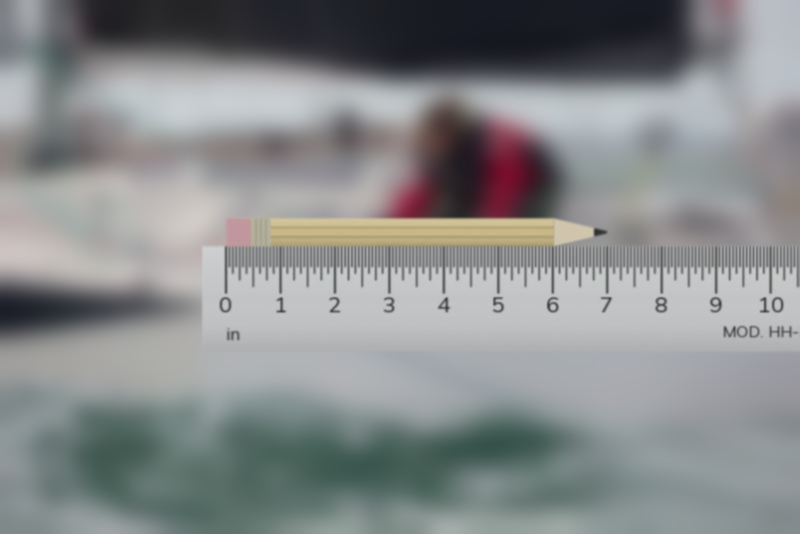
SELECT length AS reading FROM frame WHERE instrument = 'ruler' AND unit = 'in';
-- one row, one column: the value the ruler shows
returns 7 in
